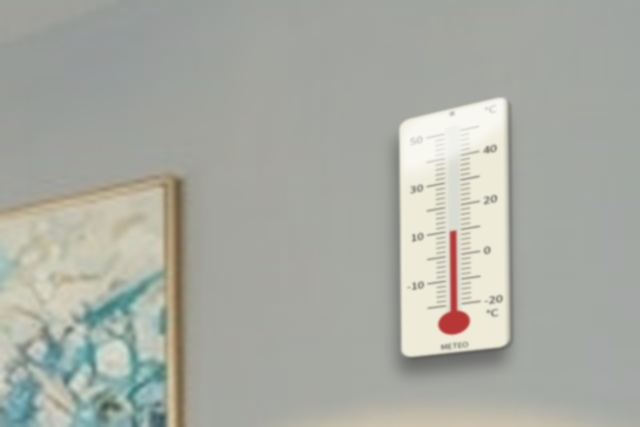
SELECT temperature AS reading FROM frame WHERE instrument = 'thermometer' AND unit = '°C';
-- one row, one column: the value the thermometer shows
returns 10 °C
